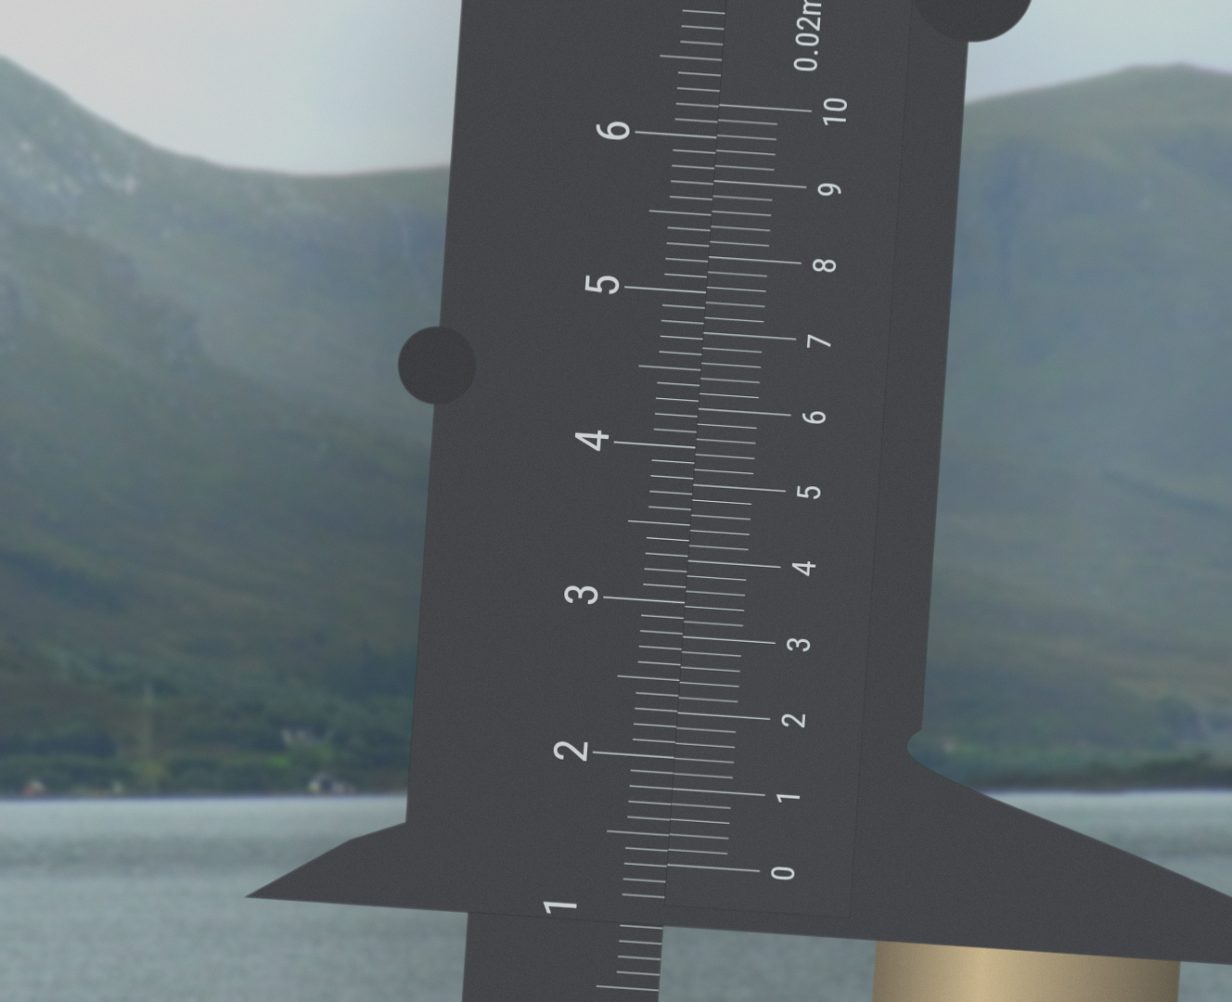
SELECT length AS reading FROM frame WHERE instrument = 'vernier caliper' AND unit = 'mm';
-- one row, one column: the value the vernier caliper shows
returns 13.1 mm
